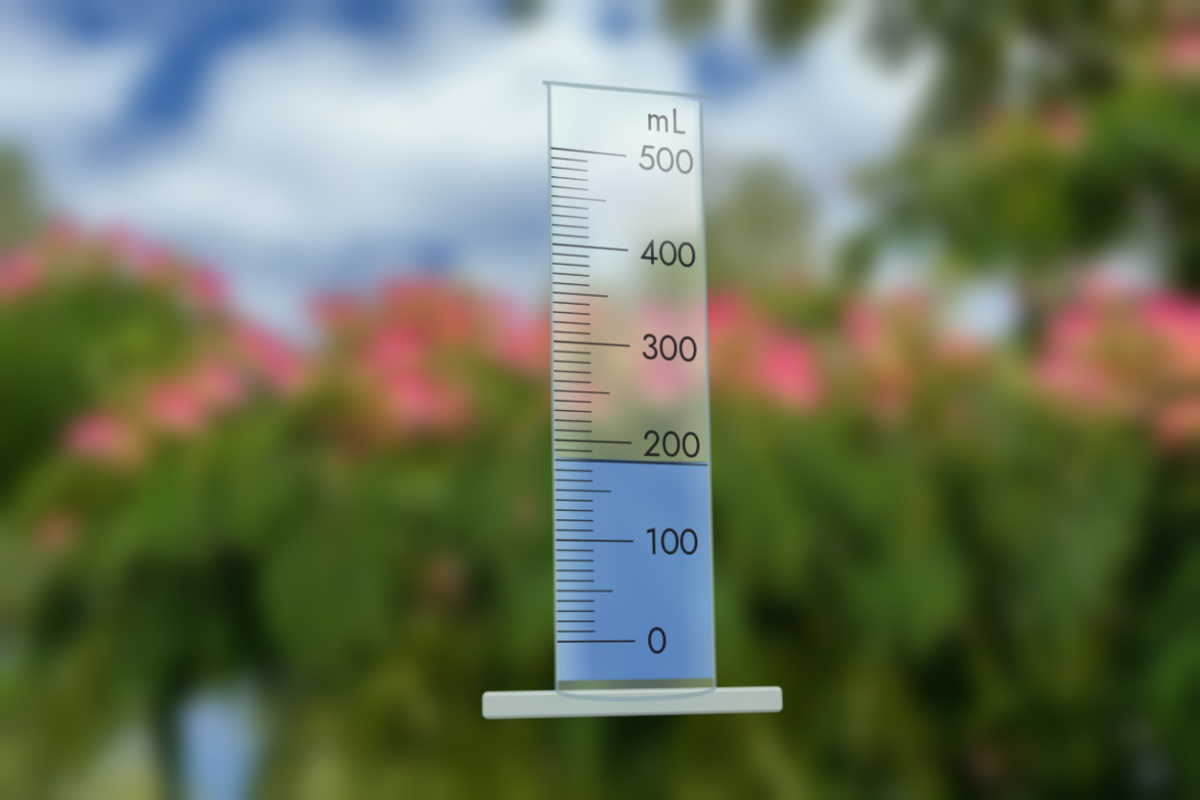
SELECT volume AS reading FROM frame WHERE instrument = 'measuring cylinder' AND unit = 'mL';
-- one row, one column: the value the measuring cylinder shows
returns 180 mL
